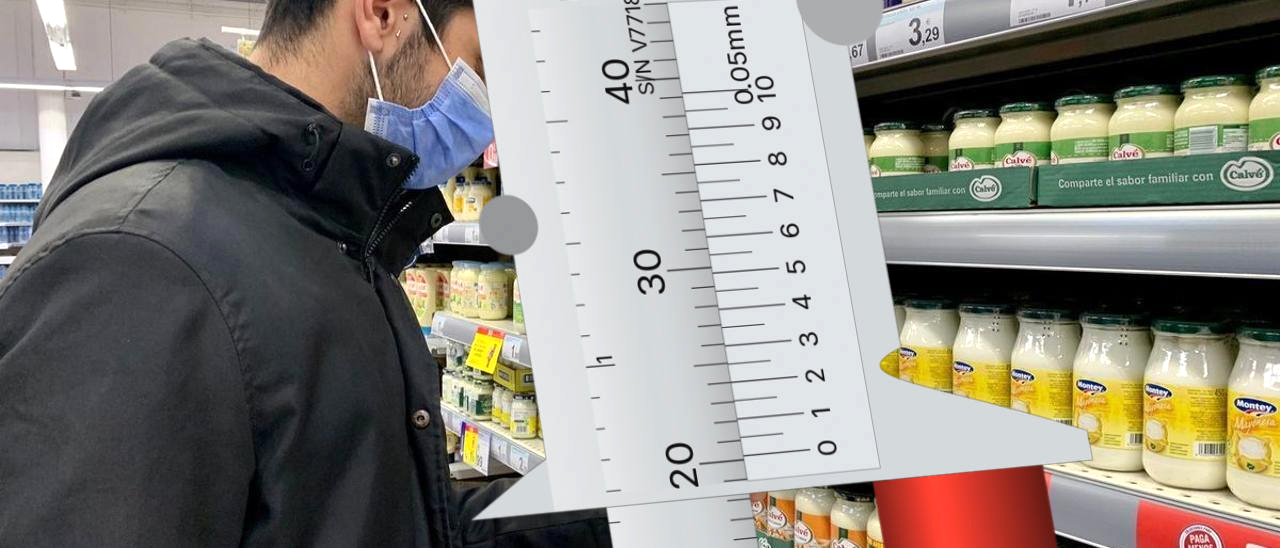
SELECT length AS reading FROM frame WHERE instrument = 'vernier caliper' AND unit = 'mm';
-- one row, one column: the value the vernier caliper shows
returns 20.2 mm
